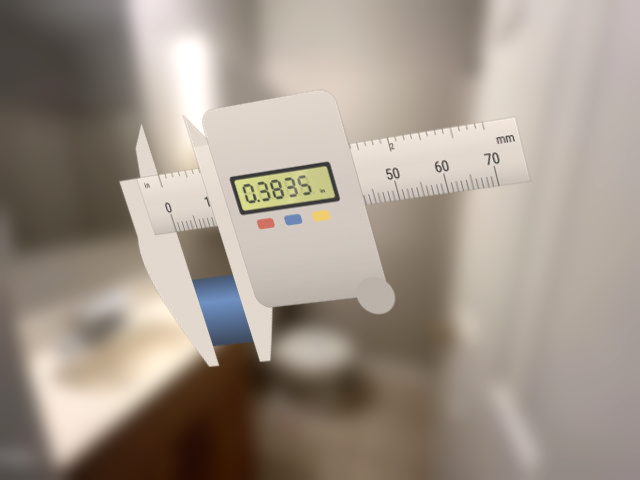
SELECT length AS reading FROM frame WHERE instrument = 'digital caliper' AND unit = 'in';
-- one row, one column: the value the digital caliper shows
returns 0.3835 in
